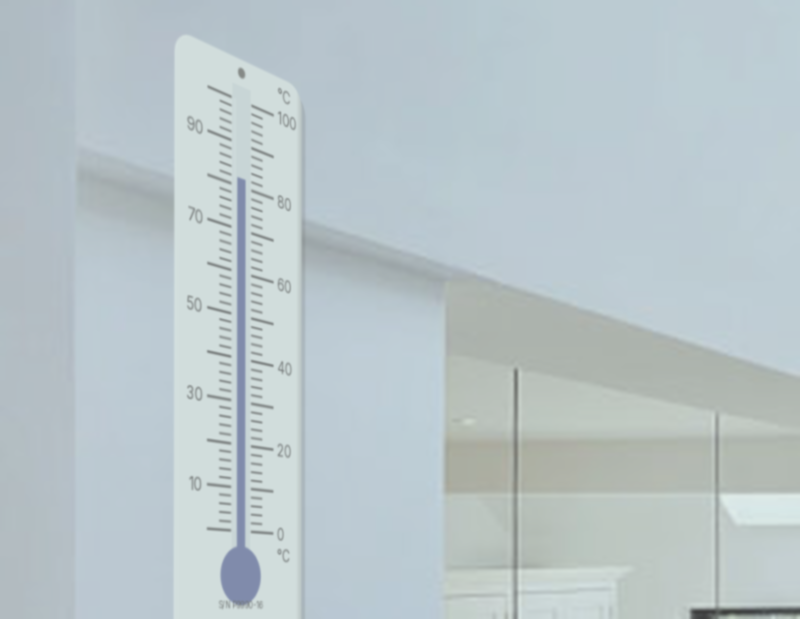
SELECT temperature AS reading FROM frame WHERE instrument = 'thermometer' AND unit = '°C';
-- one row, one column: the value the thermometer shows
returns 82 °C
